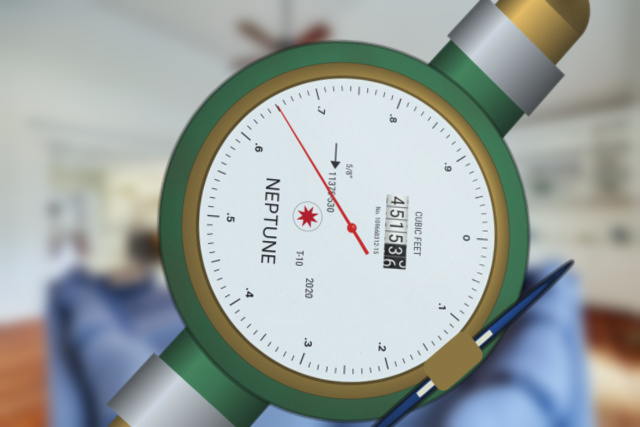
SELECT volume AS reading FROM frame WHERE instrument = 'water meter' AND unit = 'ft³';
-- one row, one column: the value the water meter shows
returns 451535.65 ft³
